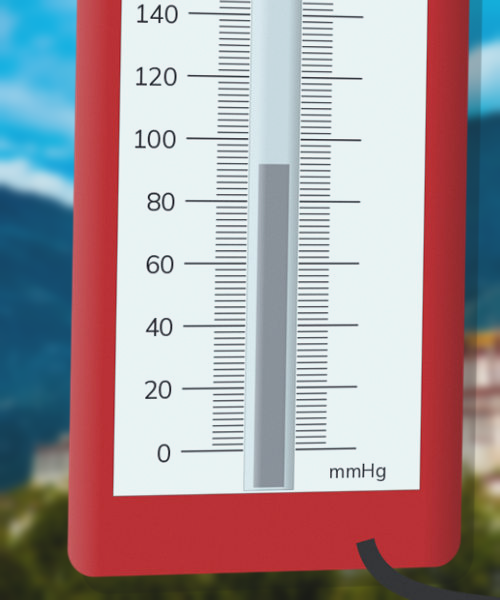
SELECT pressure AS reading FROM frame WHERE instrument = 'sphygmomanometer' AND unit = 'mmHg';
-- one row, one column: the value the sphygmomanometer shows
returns 92 mmHg
